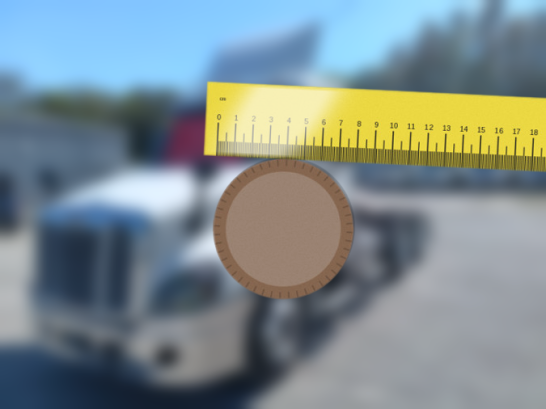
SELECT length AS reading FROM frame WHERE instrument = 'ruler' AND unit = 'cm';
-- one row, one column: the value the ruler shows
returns 8 cm
